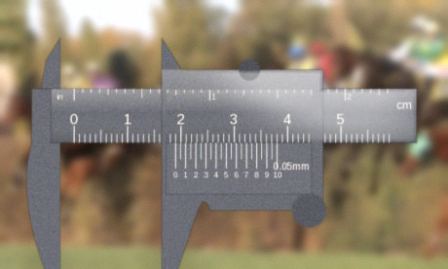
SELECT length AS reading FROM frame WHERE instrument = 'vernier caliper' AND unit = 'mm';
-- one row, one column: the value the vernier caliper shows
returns 19.0 mm
